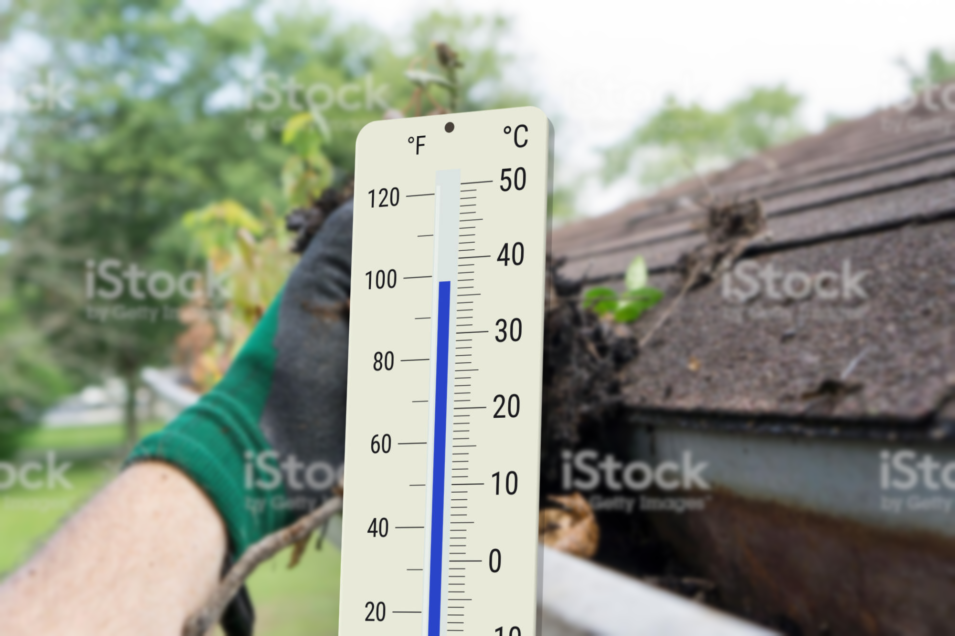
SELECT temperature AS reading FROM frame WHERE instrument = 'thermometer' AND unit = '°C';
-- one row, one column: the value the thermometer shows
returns 37 °C
